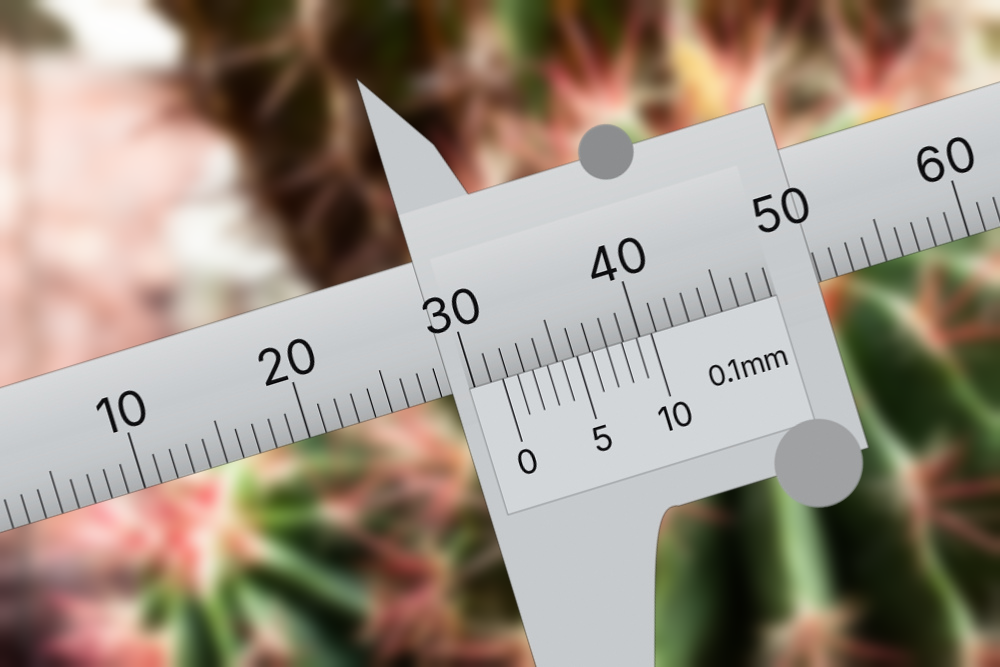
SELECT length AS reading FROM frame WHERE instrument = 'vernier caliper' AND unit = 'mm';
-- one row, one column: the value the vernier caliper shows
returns 31.7 mm
